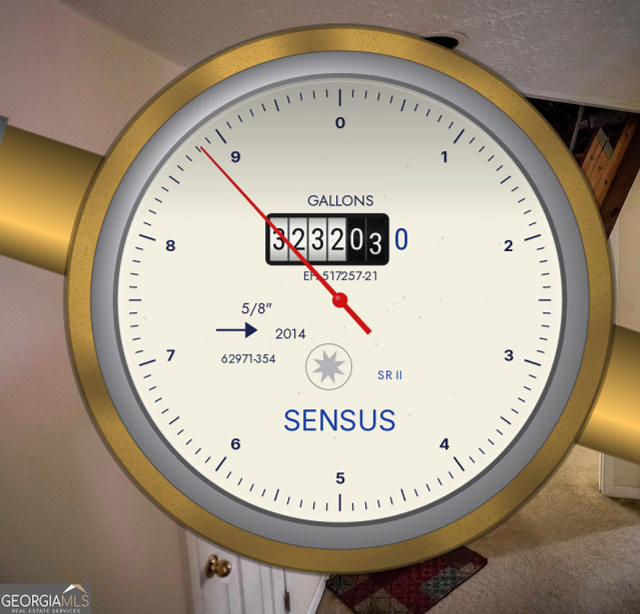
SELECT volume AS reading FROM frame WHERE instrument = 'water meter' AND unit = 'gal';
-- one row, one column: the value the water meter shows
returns 3232028.8 gal
